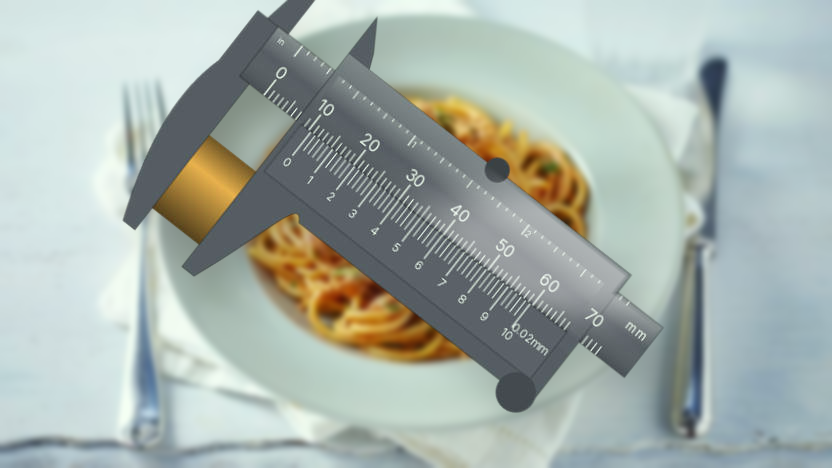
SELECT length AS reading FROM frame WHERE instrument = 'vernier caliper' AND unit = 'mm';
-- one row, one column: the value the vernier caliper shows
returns 10.5 mm
